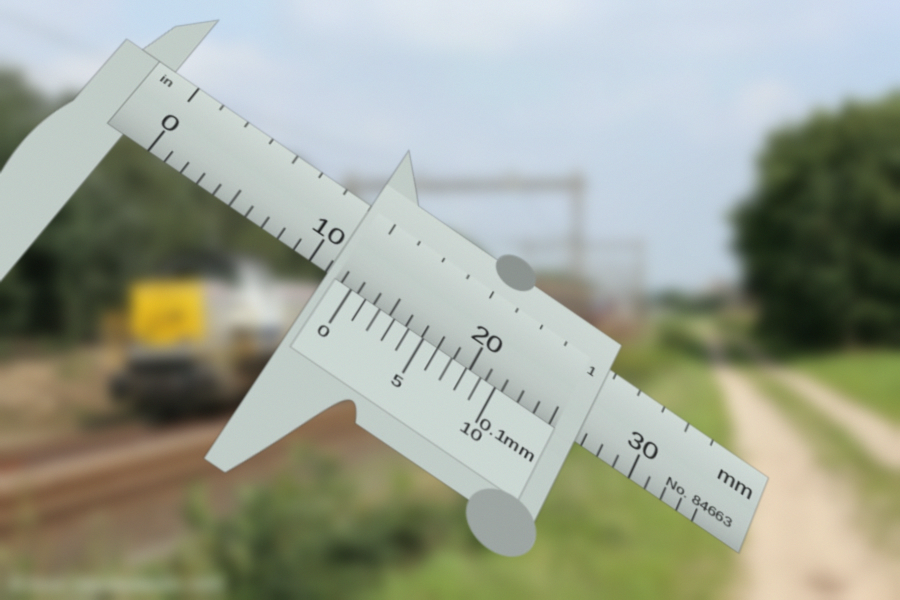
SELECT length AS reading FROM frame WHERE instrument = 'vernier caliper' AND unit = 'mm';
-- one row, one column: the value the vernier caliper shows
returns 12.6 mm
